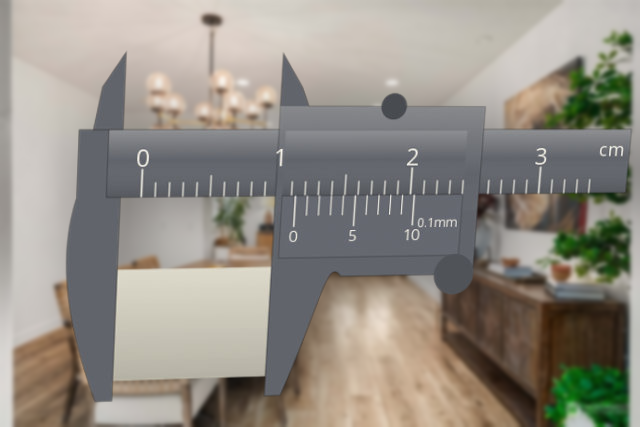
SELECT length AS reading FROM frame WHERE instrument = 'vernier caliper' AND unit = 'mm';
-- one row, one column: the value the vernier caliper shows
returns 11.3 mm
